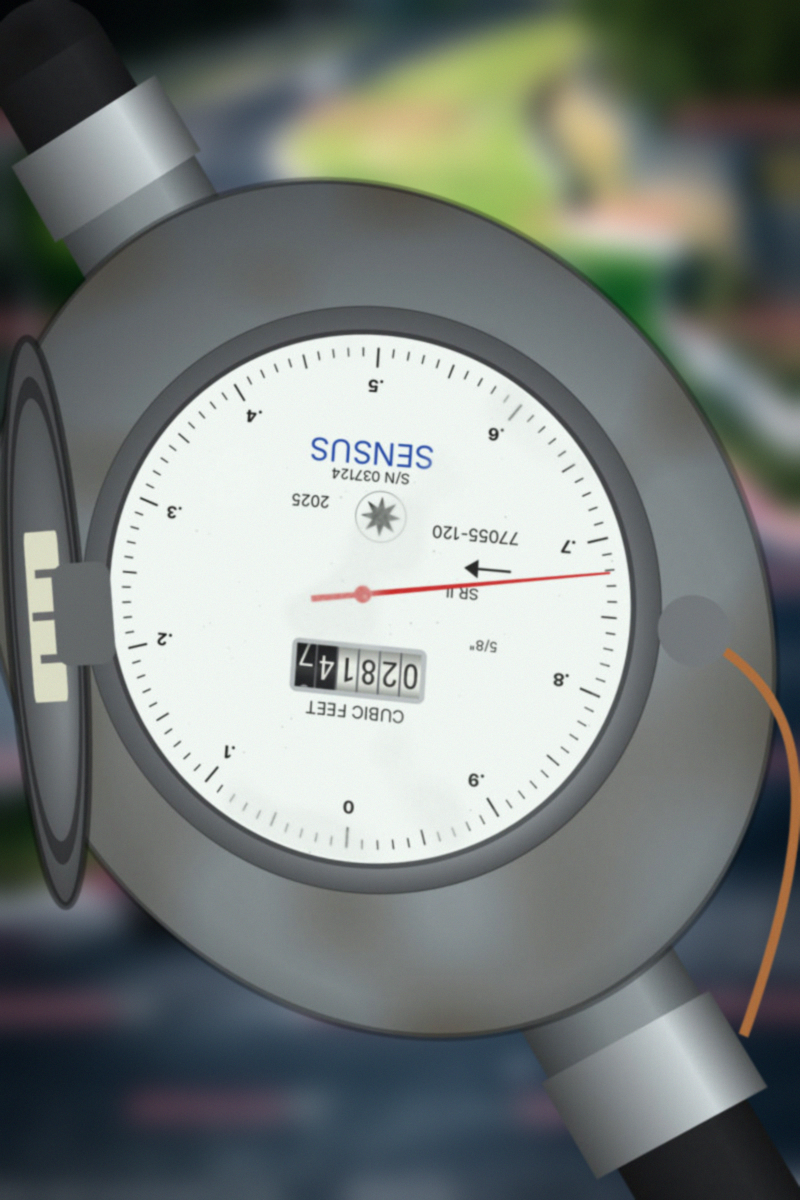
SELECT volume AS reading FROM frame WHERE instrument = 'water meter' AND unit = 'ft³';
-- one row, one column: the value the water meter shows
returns 28146.72 ft³
